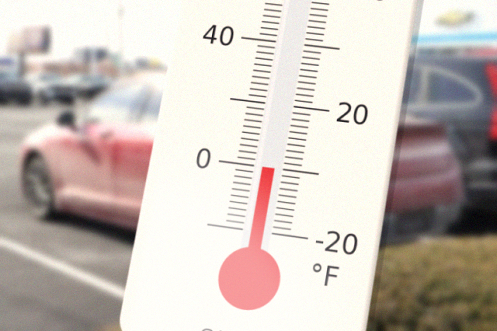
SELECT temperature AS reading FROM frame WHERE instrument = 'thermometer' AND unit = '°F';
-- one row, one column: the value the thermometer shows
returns 0 °F
